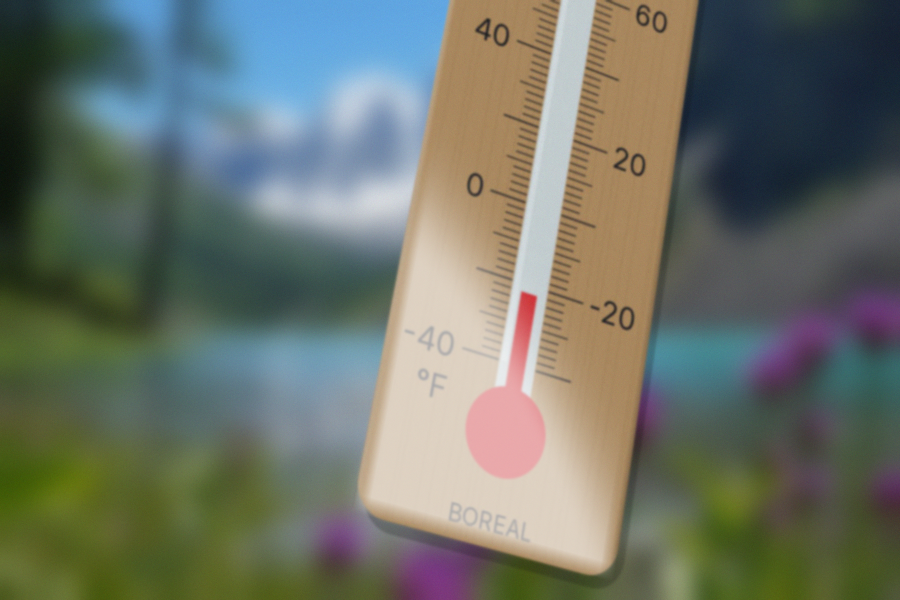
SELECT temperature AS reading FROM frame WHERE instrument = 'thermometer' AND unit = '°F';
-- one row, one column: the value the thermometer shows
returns -22 °F
